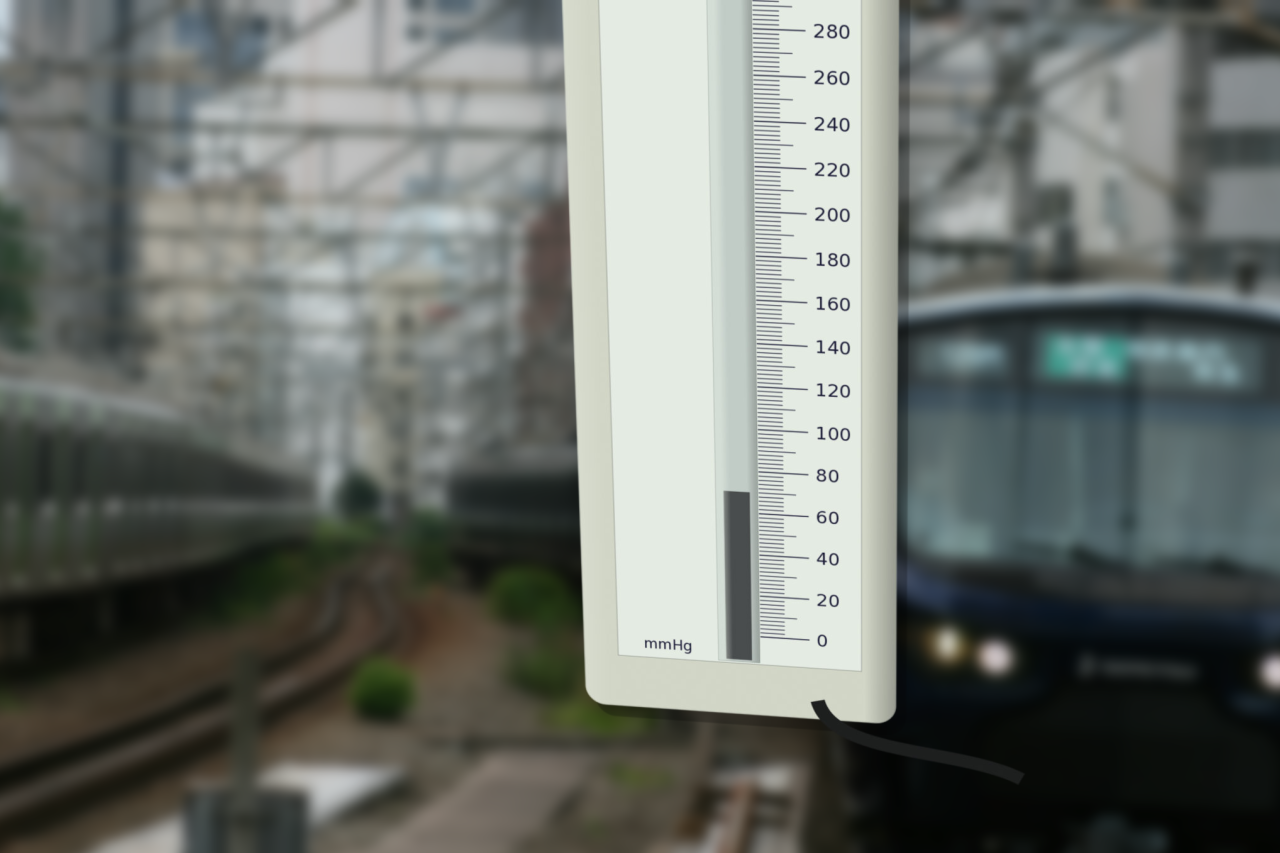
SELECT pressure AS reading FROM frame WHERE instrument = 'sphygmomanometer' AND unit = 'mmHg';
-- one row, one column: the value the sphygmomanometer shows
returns 70 mmHg
